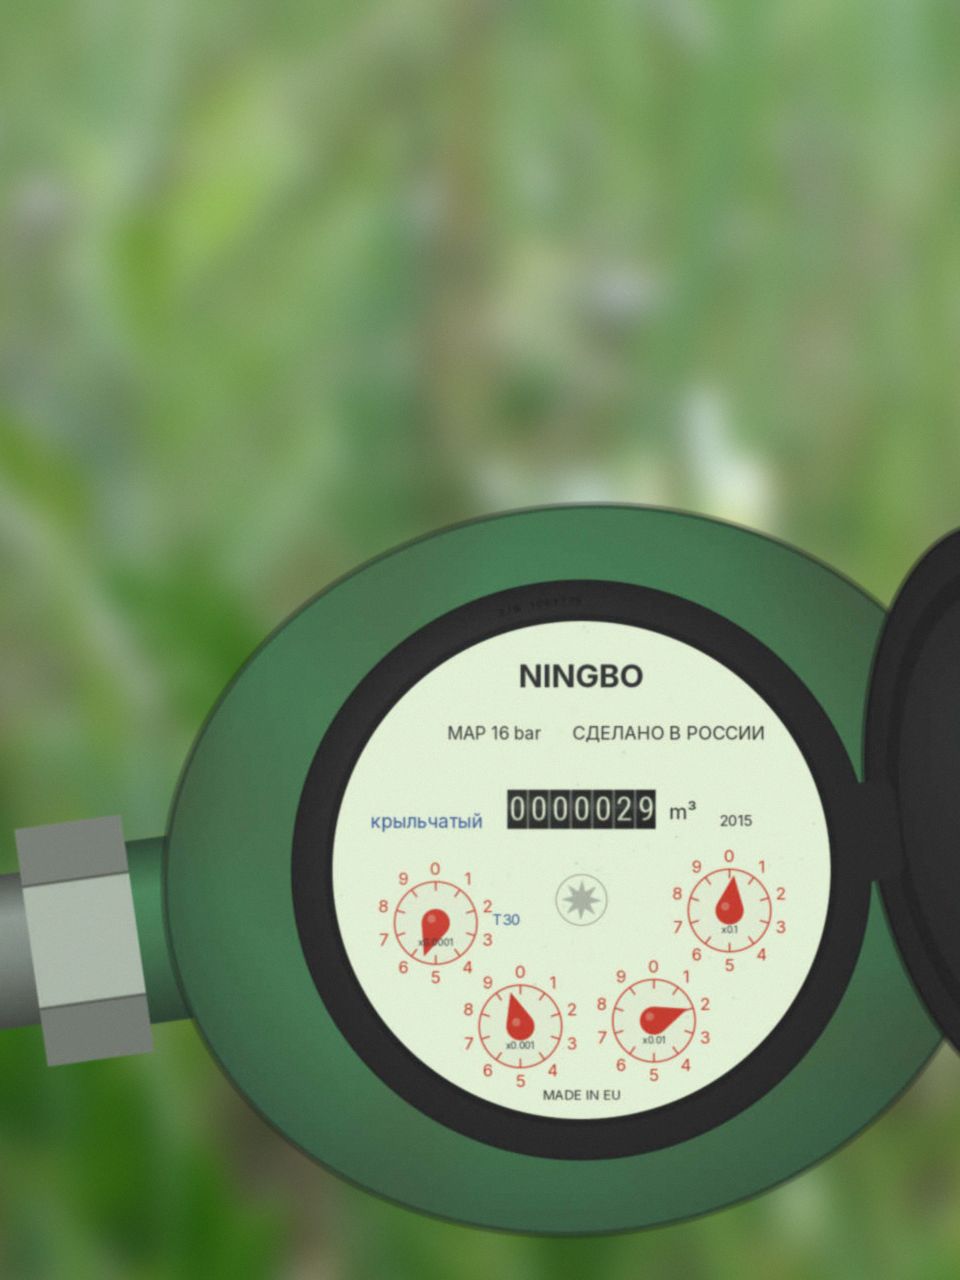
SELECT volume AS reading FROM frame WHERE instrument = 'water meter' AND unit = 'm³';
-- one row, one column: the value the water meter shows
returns 29.0195 m³
